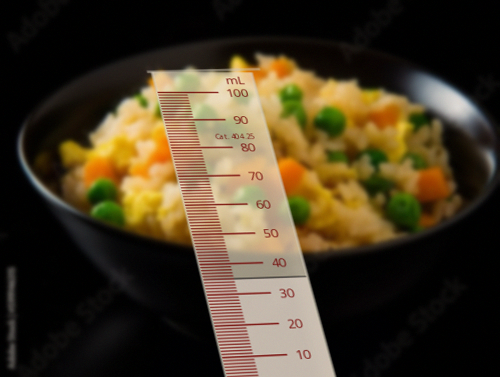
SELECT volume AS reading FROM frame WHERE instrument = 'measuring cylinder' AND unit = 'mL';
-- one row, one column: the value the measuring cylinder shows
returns 35 mL
